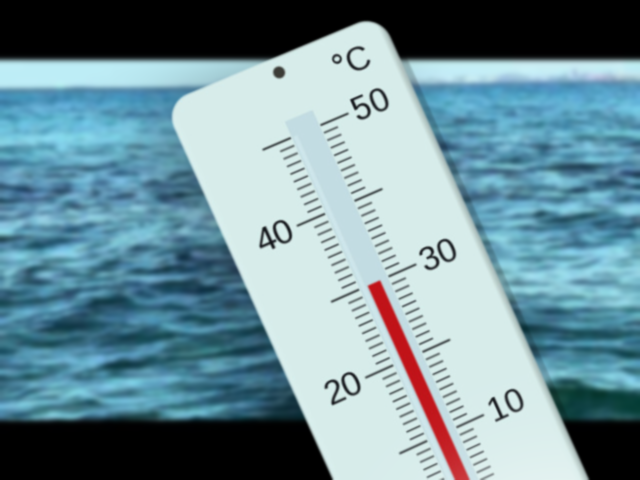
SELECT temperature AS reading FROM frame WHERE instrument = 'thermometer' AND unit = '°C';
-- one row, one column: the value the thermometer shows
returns 30 °C
